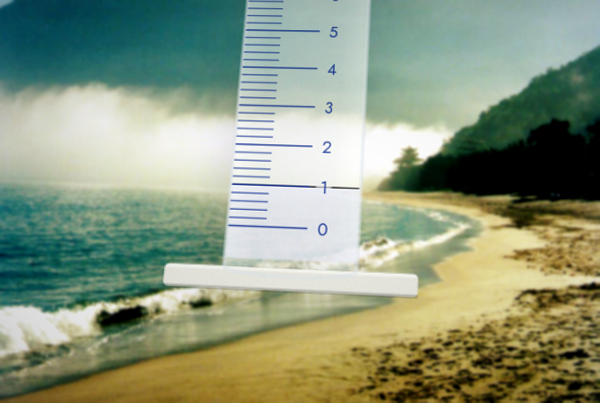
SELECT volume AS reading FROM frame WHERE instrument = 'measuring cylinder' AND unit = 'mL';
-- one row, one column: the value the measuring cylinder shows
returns 1 mL
